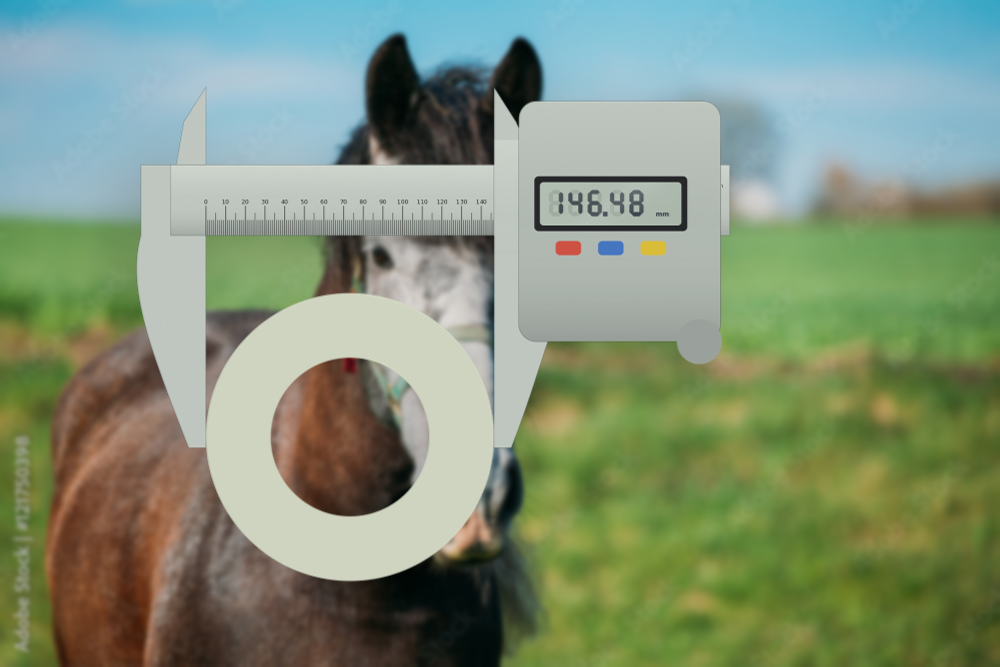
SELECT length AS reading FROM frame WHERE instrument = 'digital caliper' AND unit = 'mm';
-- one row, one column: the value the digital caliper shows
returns 146.48 mm
